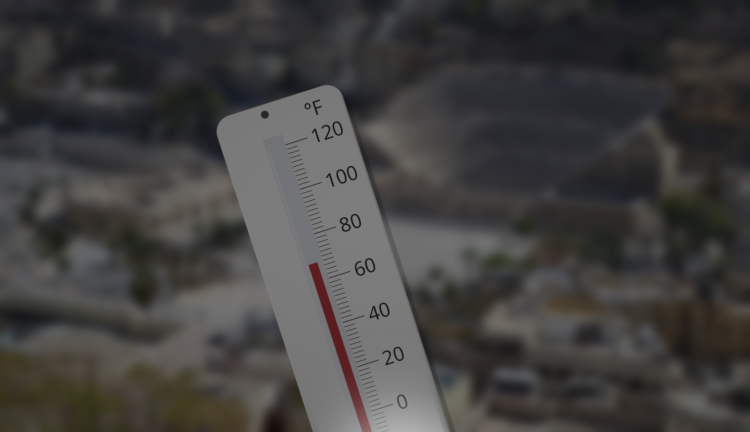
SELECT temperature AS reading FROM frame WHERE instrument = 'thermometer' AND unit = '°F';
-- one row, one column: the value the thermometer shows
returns 68 °F
